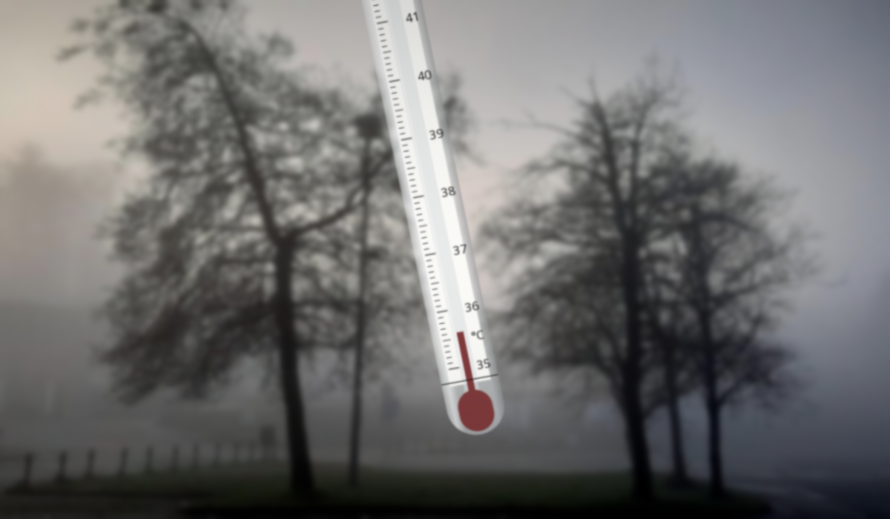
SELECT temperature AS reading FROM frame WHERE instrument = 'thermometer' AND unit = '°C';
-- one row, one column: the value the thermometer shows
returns 35.6 °C
